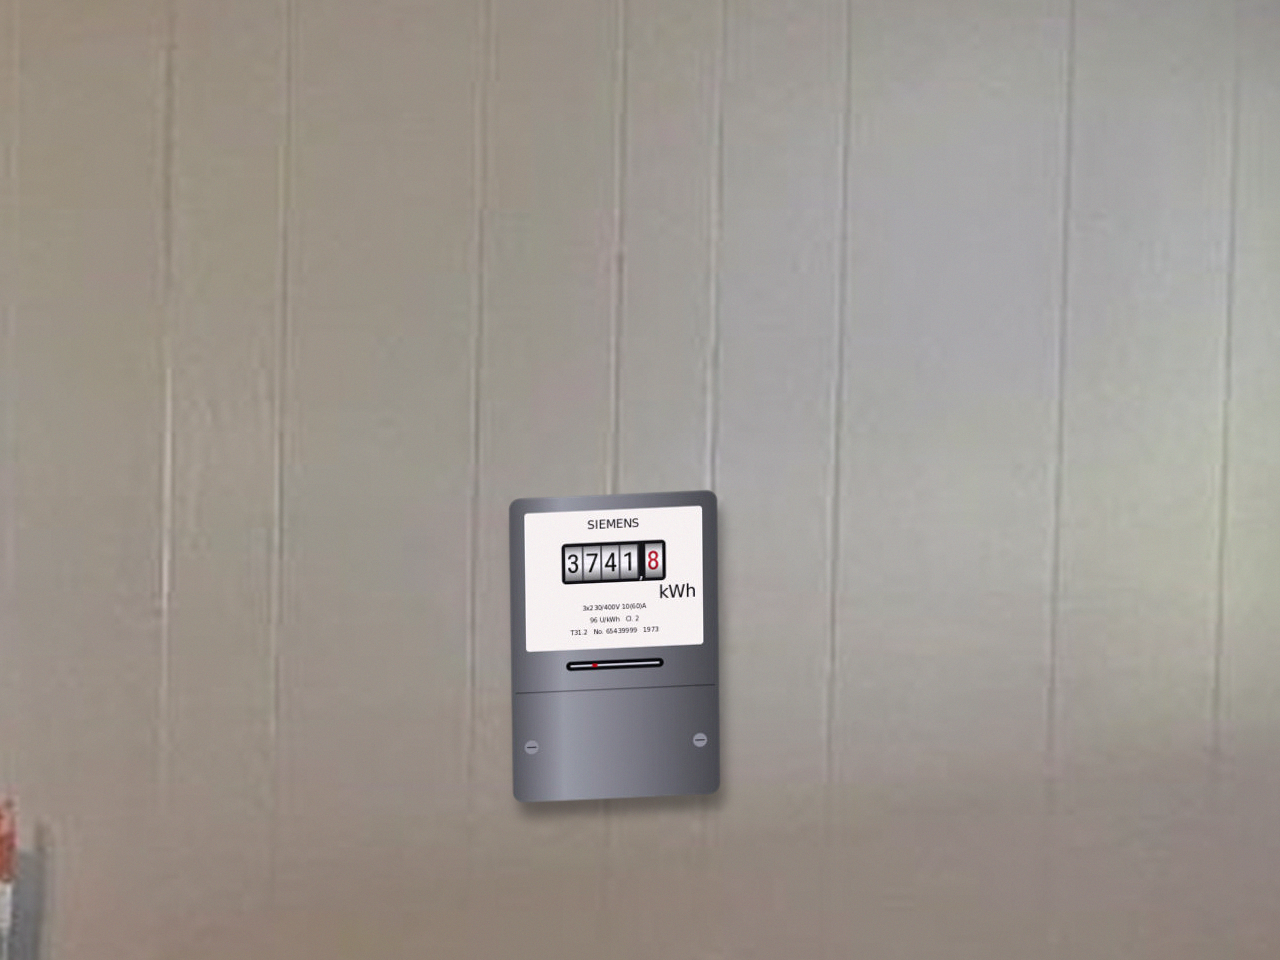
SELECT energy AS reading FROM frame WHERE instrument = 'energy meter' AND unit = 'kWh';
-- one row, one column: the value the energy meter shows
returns 3741.8 kWh
